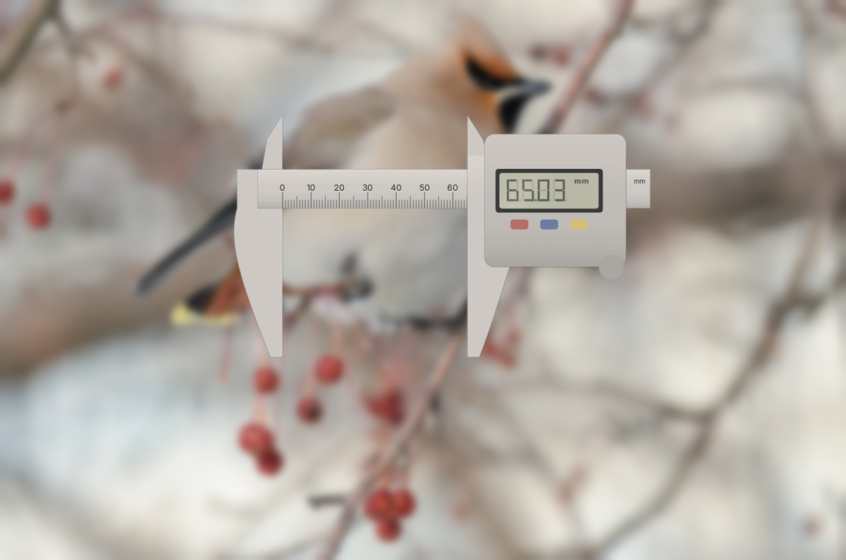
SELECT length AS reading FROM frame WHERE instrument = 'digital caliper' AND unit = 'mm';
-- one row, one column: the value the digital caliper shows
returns 65.03 mm
